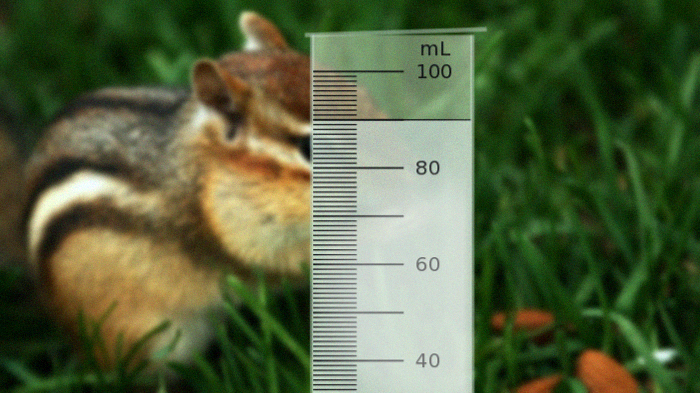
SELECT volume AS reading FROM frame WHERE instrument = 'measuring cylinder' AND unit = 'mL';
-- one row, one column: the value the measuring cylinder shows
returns 90 mL
